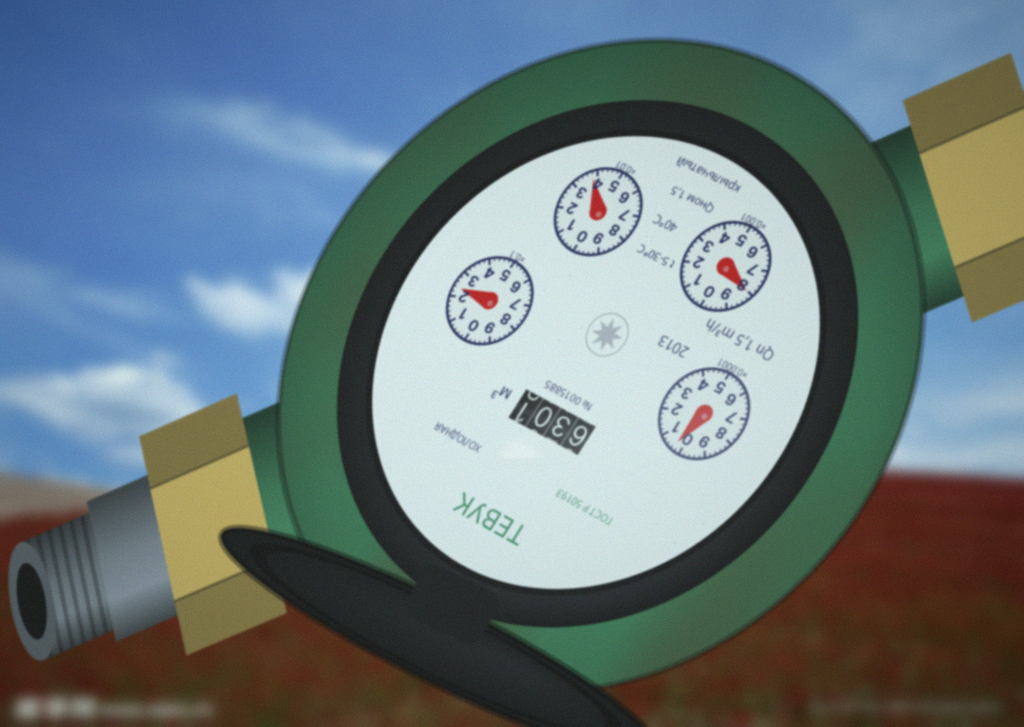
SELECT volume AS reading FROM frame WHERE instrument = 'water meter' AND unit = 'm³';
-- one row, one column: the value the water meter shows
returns 6301.2380 m³
